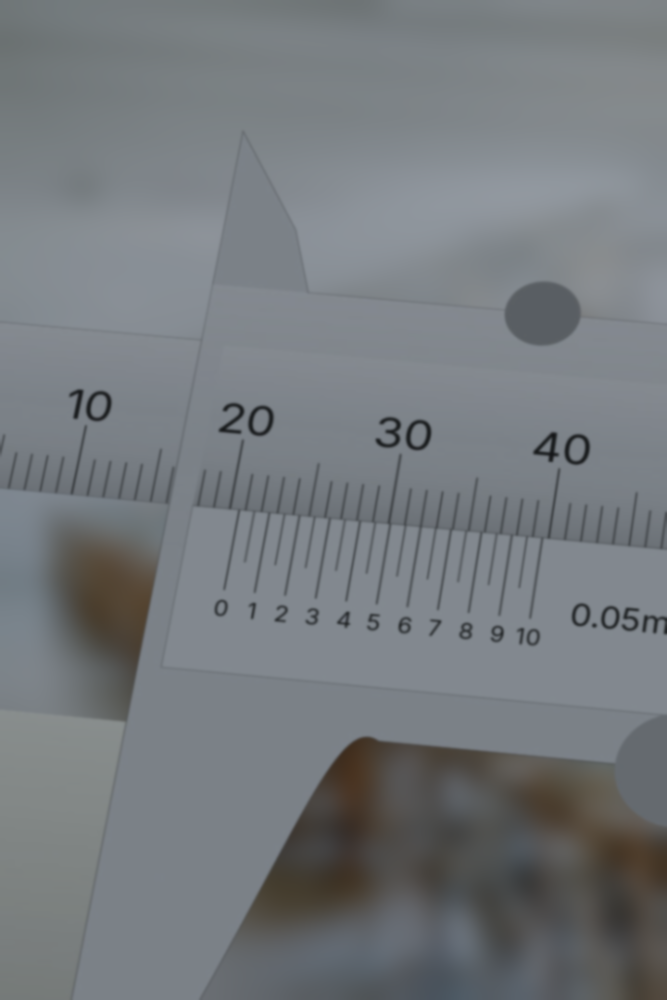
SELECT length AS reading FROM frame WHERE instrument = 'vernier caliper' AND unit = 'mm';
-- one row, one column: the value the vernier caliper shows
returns 20.6 mm
